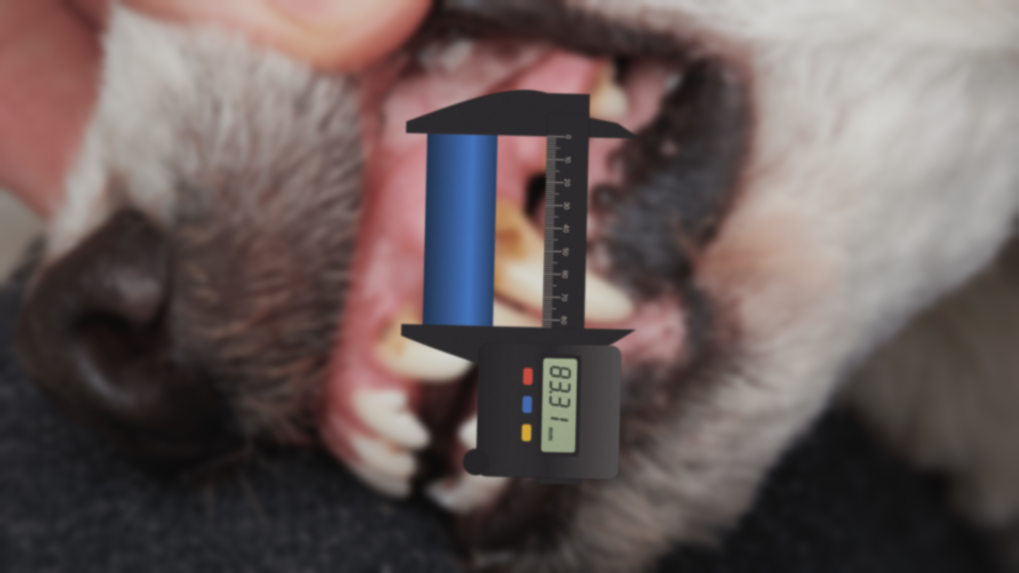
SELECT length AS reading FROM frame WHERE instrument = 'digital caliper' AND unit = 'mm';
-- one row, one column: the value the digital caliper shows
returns 83.31 mm
